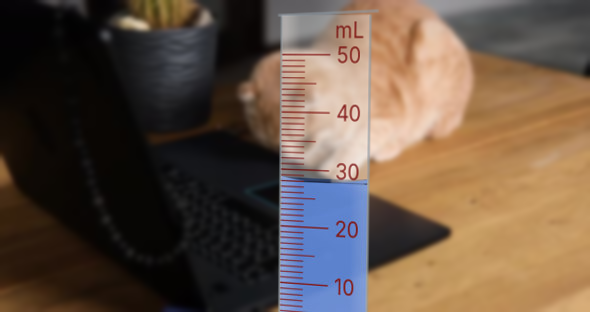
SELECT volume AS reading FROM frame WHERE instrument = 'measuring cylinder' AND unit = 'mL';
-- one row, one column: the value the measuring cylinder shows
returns 28 mL
